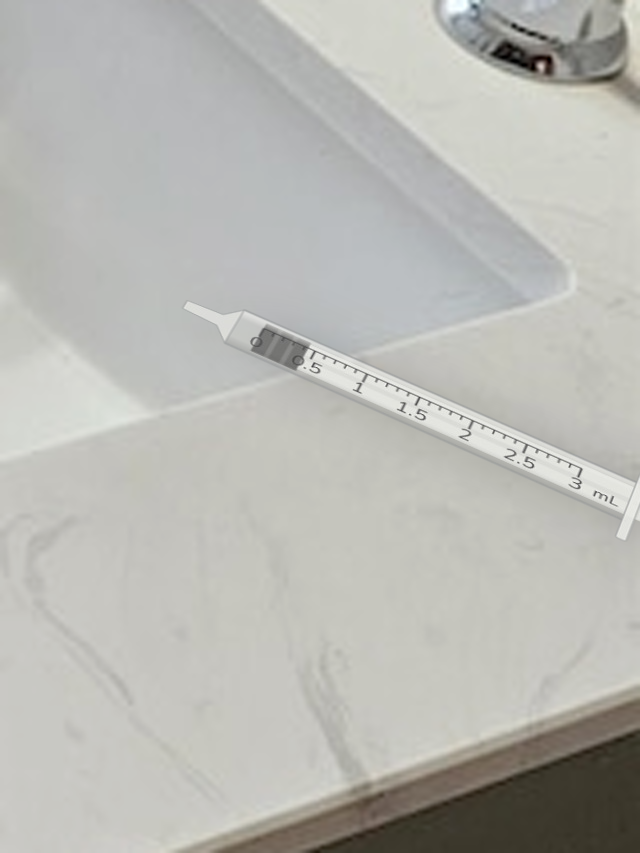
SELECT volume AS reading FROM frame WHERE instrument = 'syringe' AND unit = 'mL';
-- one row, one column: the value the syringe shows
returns 0 mL
